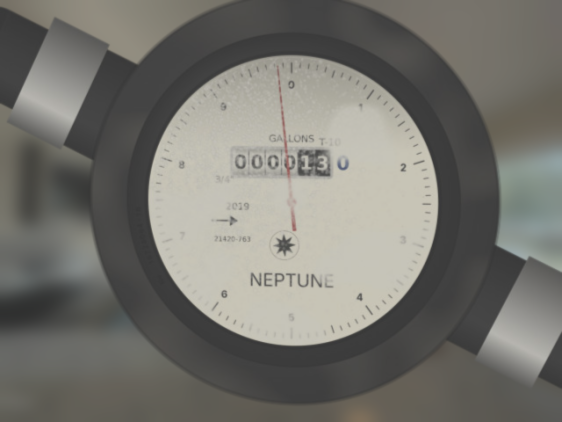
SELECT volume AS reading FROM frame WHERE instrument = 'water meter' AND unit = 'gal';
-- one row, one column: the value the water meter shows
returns 129.8 gal
